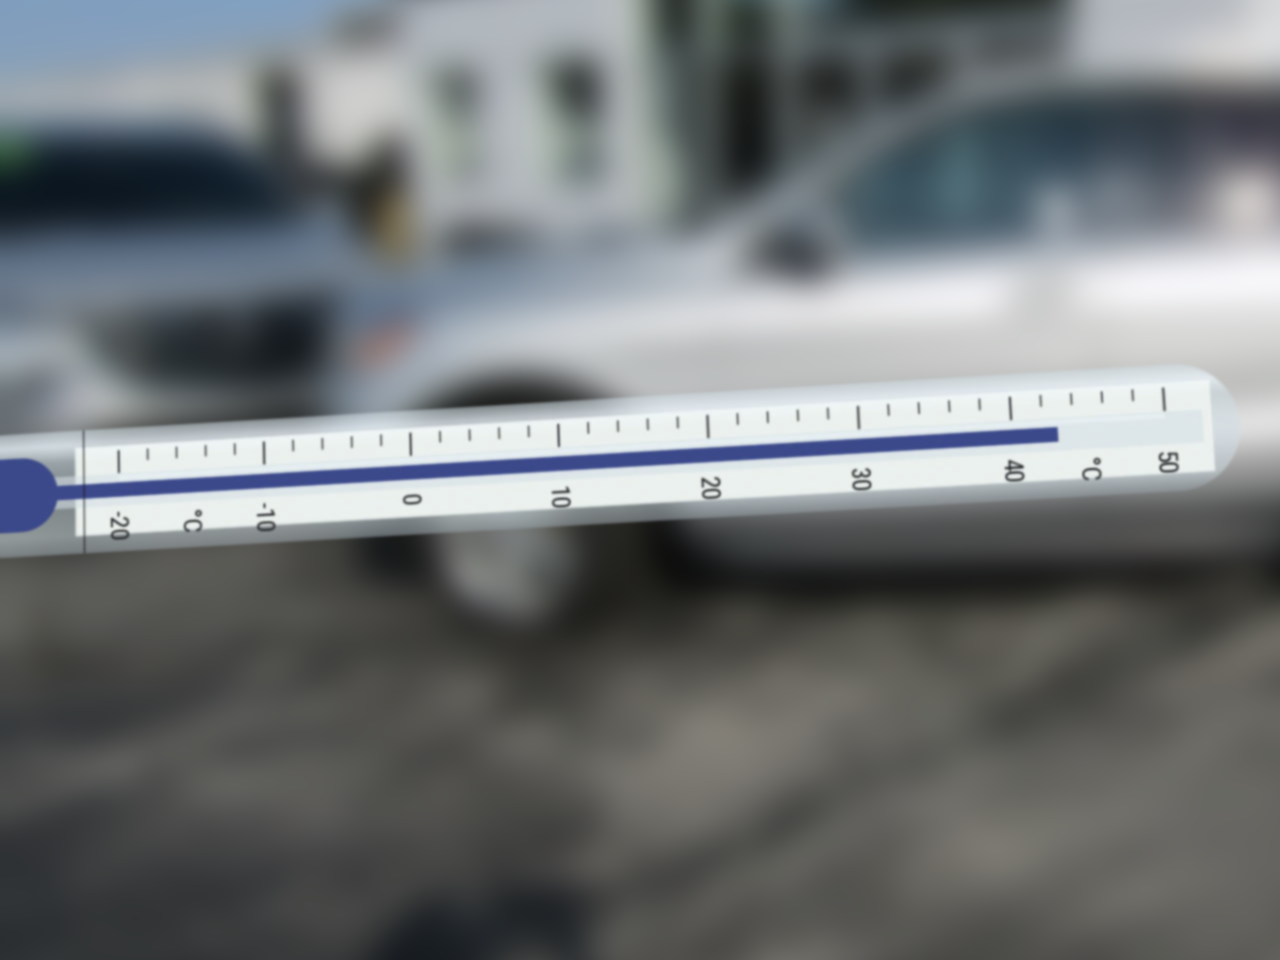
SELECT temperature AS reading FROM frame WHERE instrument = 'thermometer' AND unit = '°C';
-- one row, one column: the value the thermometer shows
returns 43 °C
